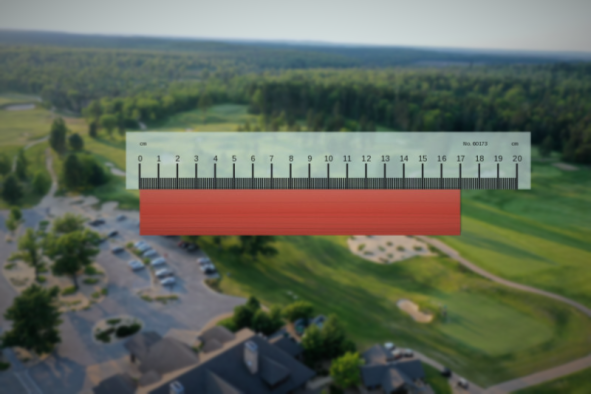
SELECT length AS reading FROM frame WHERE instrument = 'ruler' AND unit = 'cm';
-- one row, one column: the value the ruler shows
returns 17 cm
